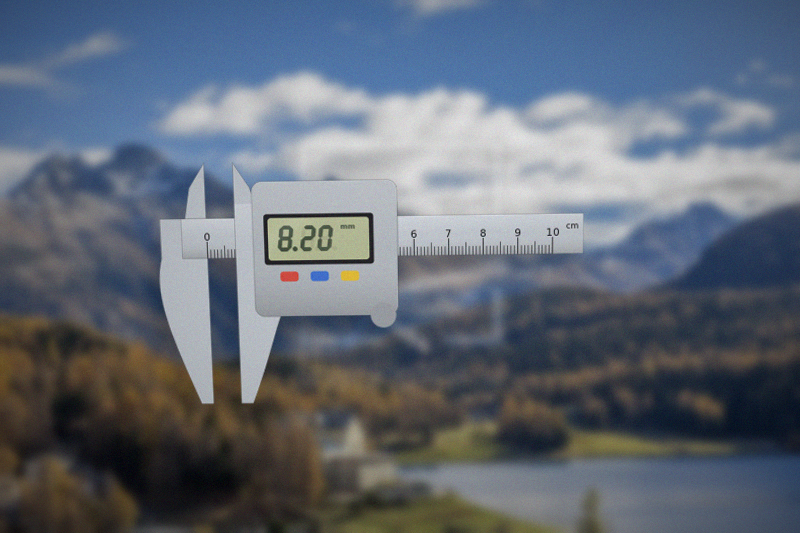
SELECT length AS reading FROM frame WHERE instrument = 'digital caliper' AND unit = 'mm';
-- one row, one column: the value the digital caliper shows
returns 8.20 mm
